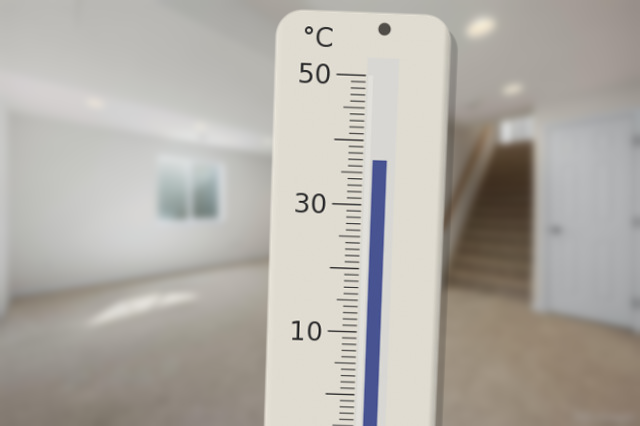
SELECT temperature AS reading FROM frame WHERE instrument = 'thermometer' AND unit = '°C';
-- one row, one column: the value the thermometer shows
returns 37 °C
